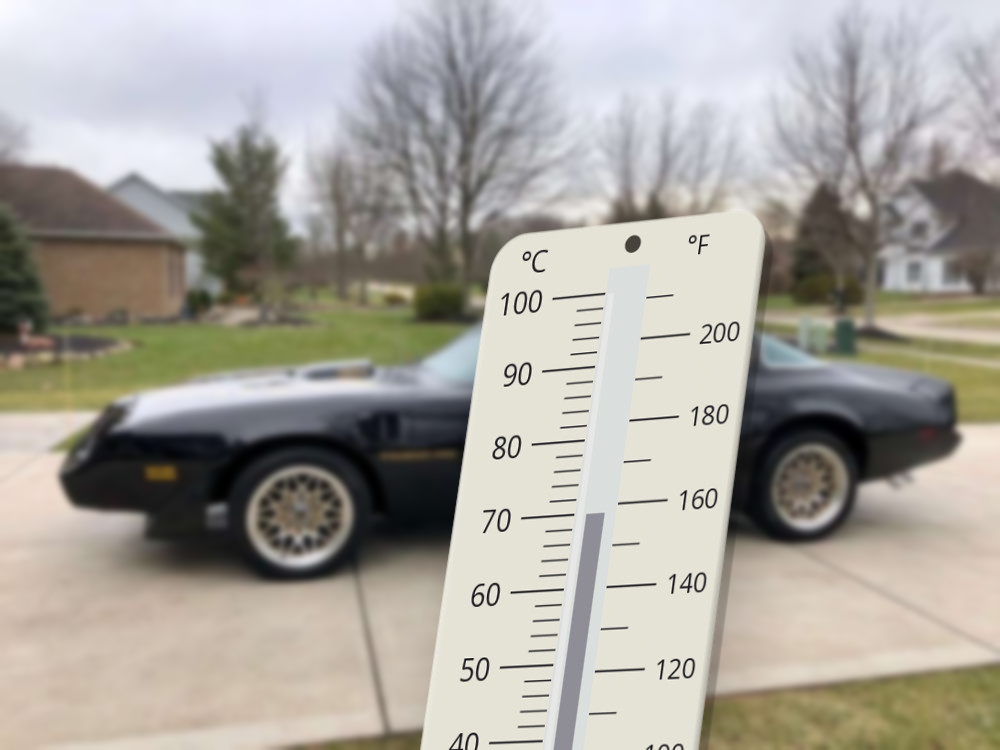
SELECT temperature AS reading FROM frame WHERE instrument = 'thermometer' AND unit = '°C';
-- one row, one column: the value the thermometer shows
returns 70 °C
